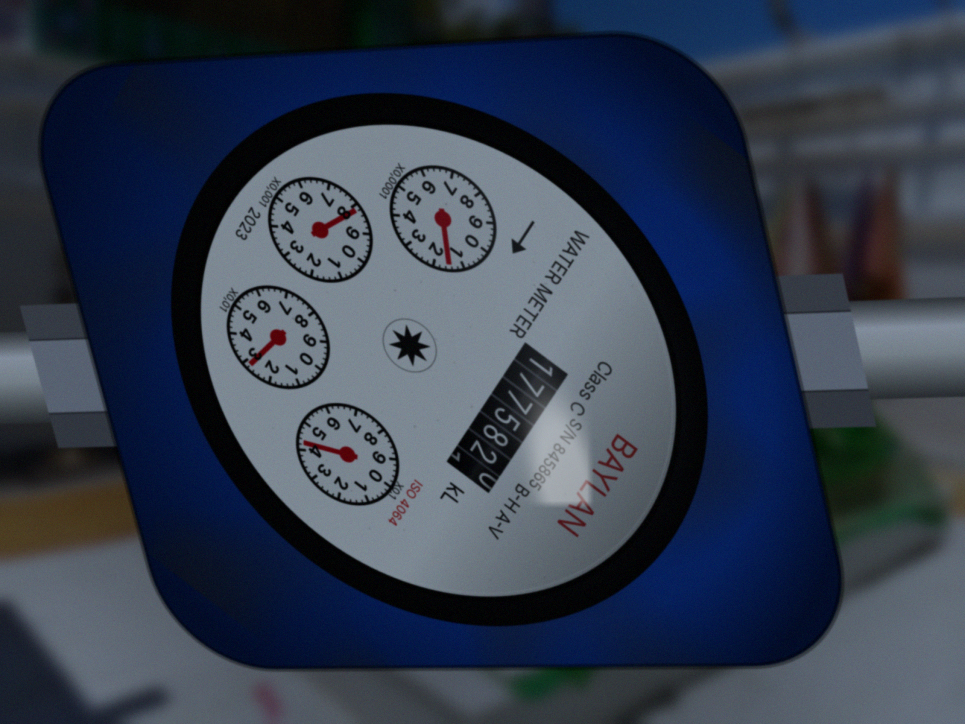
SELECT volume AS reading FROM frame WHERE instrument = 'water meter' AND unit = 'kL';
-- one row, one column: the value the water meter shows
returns 1775820.4281 kL
